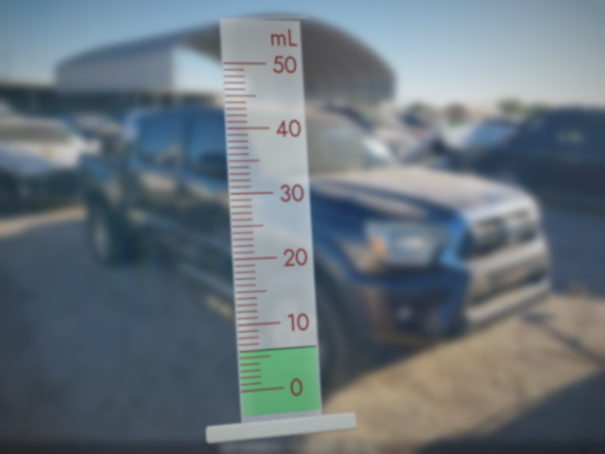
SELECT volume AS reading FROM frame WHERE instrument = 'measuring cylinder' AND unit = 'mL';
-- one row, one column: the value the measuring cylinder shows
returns 6 mL
